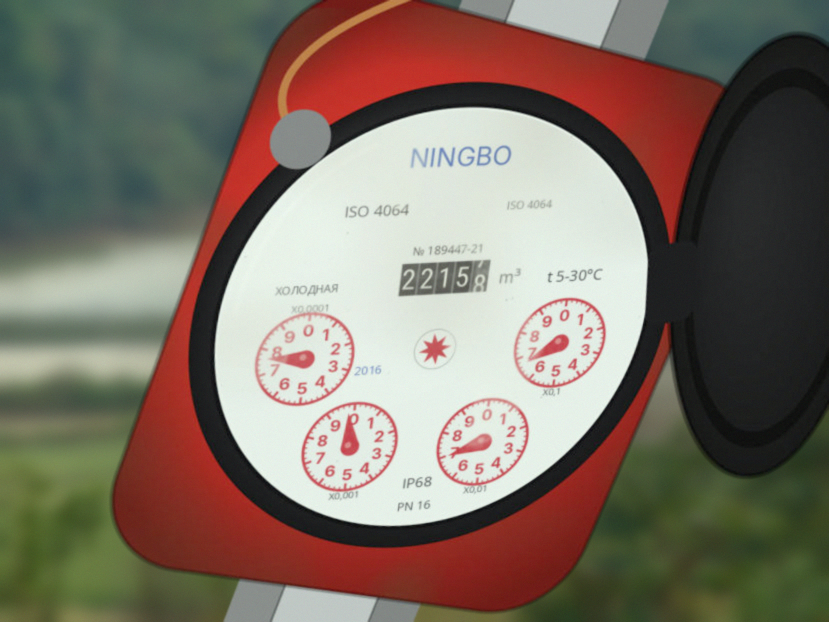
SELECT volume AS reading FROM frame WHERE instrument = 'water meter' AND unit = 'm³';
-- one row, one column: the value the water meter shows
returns 22157.6697 m³
